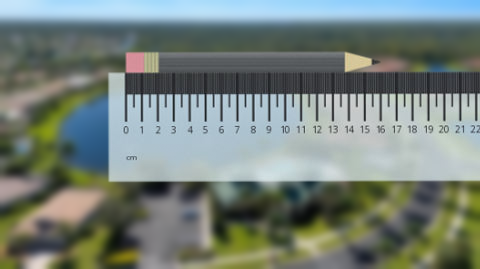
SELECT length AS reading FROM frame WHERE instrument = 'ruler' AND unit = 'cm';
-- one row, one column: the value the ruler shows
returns 16 cm
